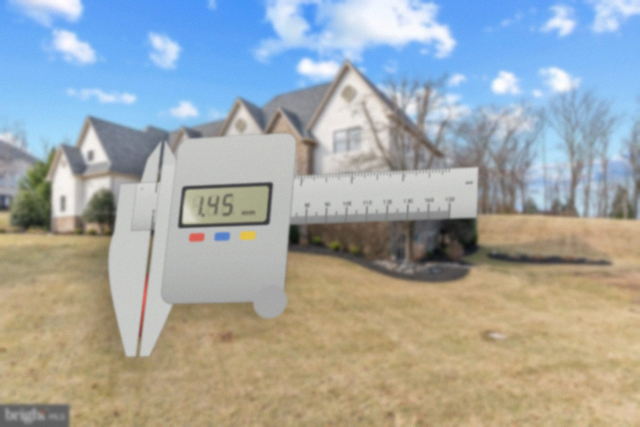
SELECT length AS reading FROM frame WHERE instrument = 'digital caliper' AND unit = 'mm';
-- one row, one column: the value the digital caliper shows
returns 1.45 mm
